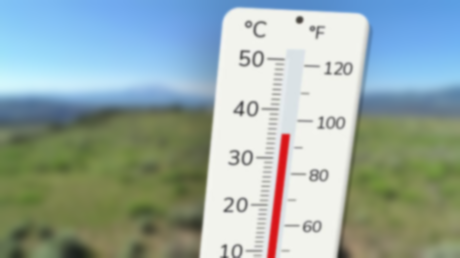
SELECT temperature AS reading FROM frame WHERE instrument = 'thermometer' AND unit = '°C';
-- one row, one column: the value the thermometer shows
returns 35 °C
